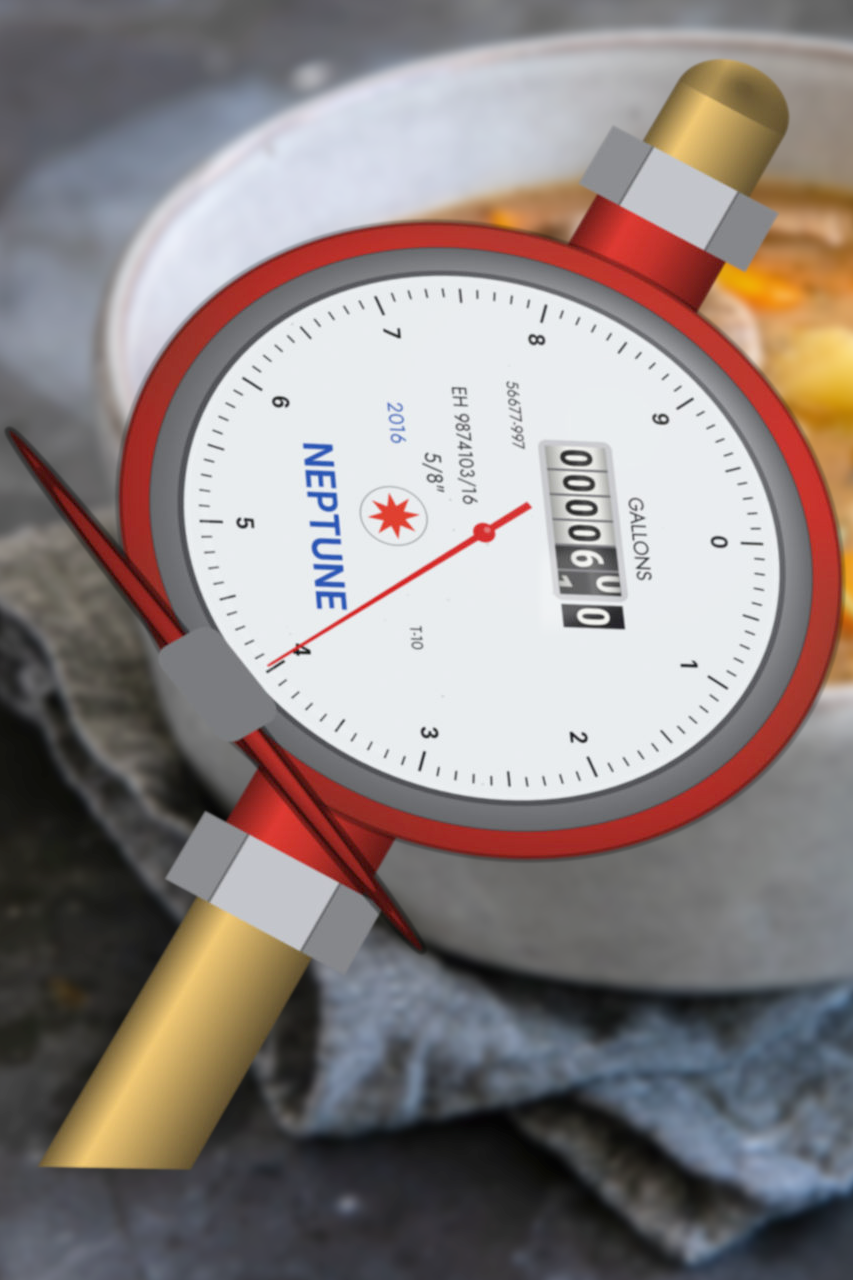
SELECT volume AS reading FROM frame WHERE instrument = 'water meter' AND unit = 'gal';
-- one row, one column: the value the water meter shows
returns 604.0 gal
